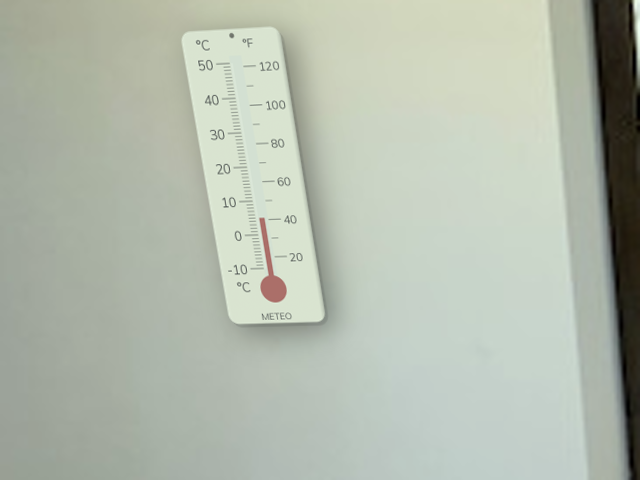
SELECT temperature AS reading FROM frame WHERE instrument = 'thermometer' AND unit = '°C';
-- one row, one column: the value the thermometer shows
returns 5 °C
